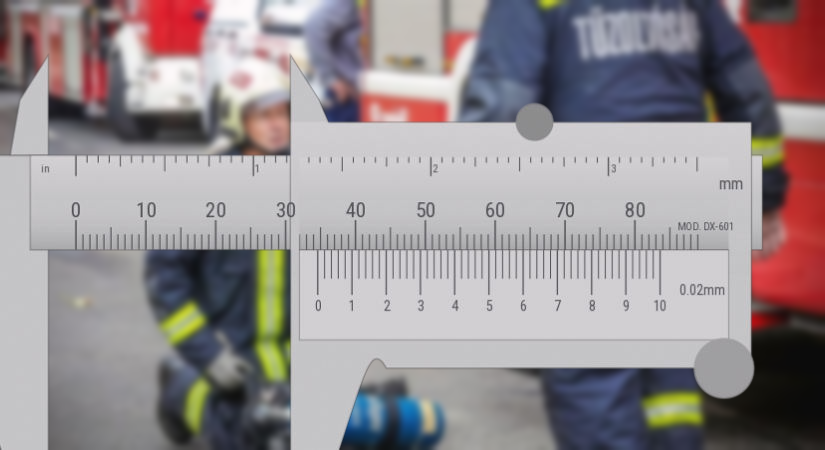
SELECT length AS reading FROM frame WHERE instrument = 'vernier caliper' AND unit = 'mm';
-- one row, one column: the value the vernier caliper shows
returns 34.6 mm
